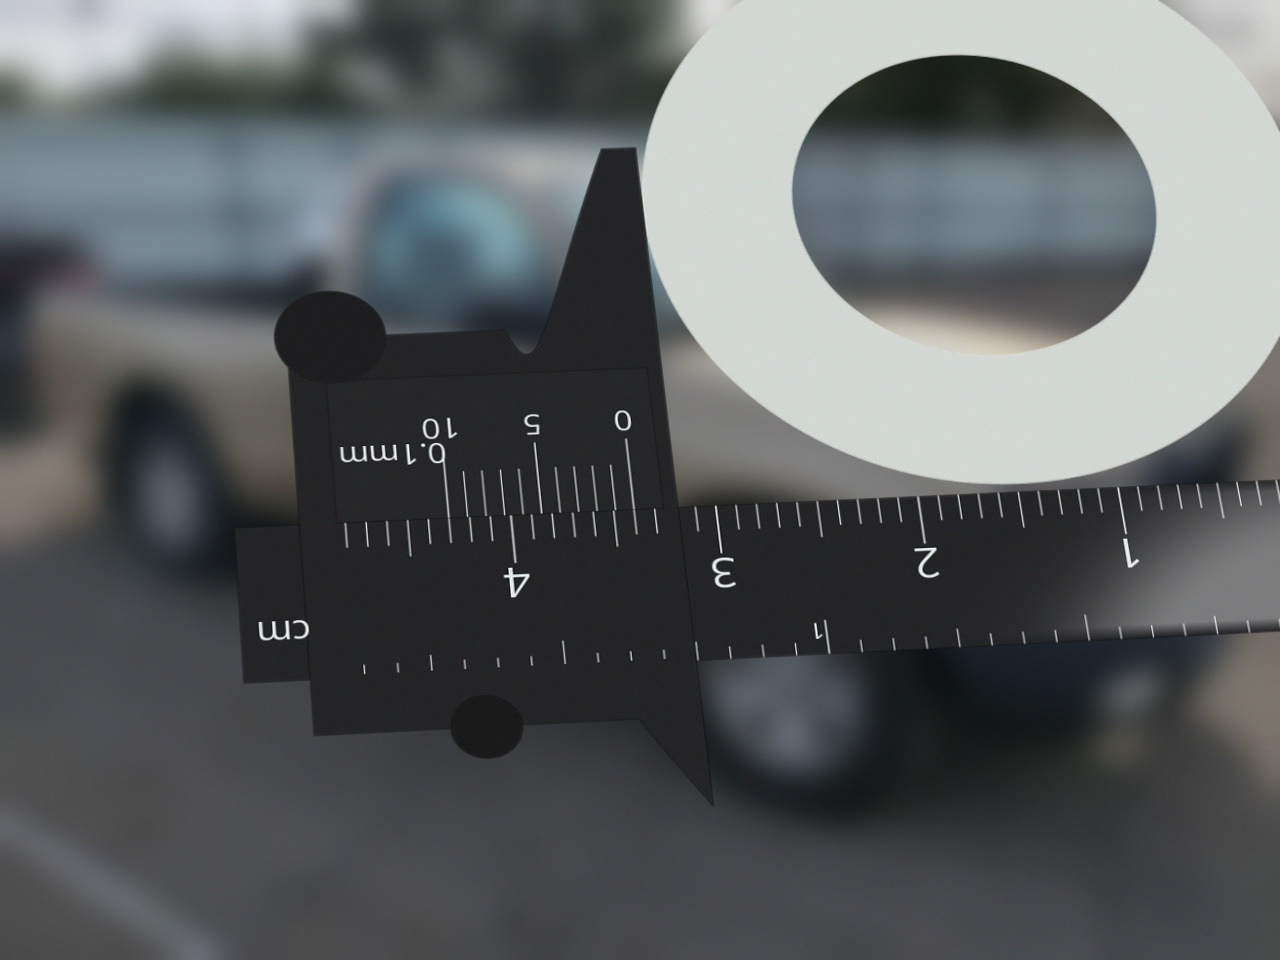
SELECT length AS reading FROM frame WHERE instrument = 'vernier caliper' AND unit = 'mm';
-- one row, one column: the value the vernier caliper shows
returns 34.0 mm
